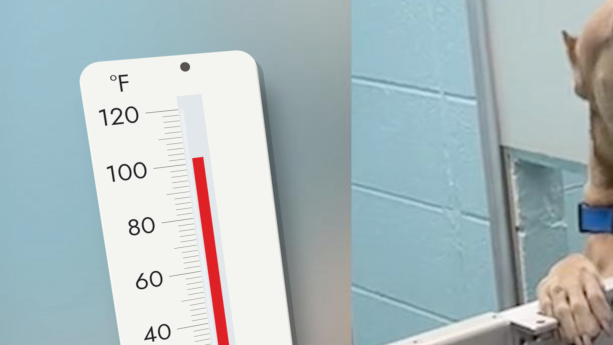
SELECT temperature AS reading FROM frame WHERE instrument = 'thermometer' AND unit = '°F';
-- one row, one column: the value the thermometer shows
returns 102 °F
